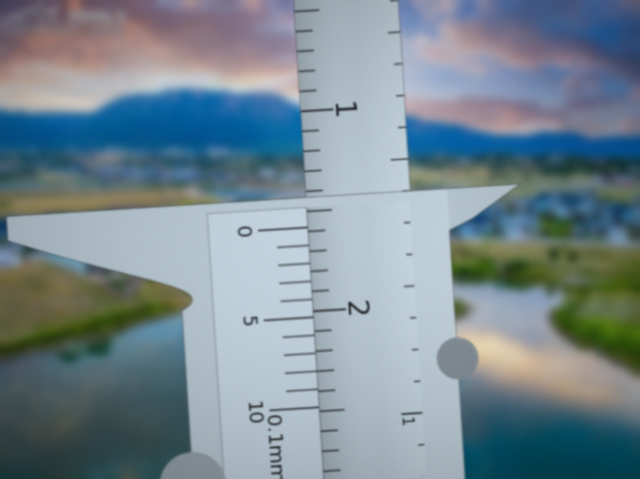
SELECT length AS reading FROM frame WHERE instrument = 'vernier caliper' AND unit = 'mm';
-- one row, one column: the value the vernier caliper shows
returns 15.8 mm
